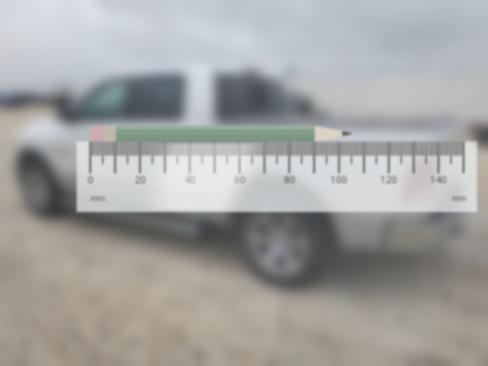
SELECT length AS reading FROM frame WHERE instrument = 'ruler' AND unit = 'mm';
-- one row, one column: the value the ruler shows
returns 105 mm
